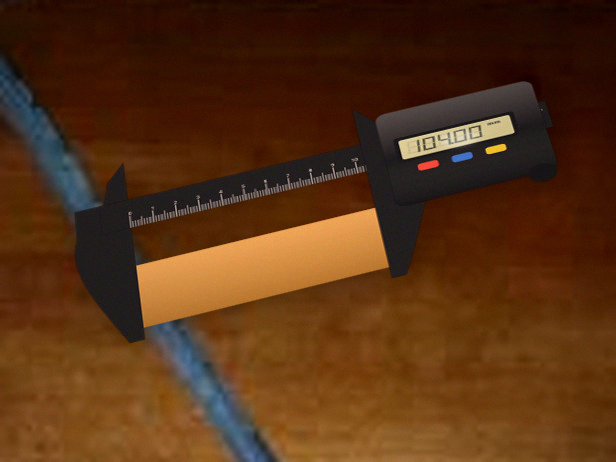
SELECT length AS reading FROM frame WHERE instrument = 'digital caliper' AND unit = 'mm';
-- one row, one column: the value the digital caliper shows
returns 104.00 mm
